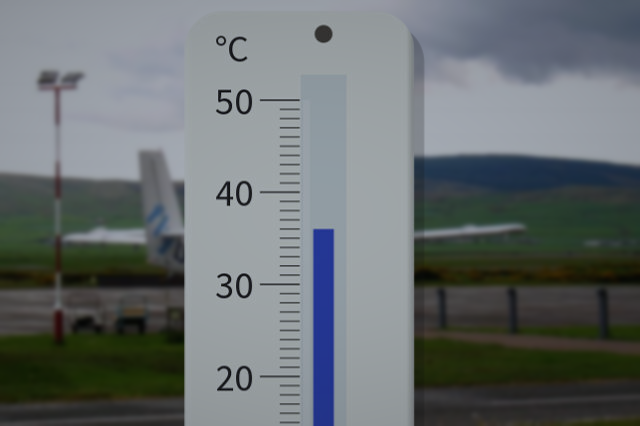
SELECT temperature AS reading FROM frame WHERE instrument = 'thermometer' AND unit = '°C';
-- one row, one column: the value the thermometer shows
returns 36 °C
